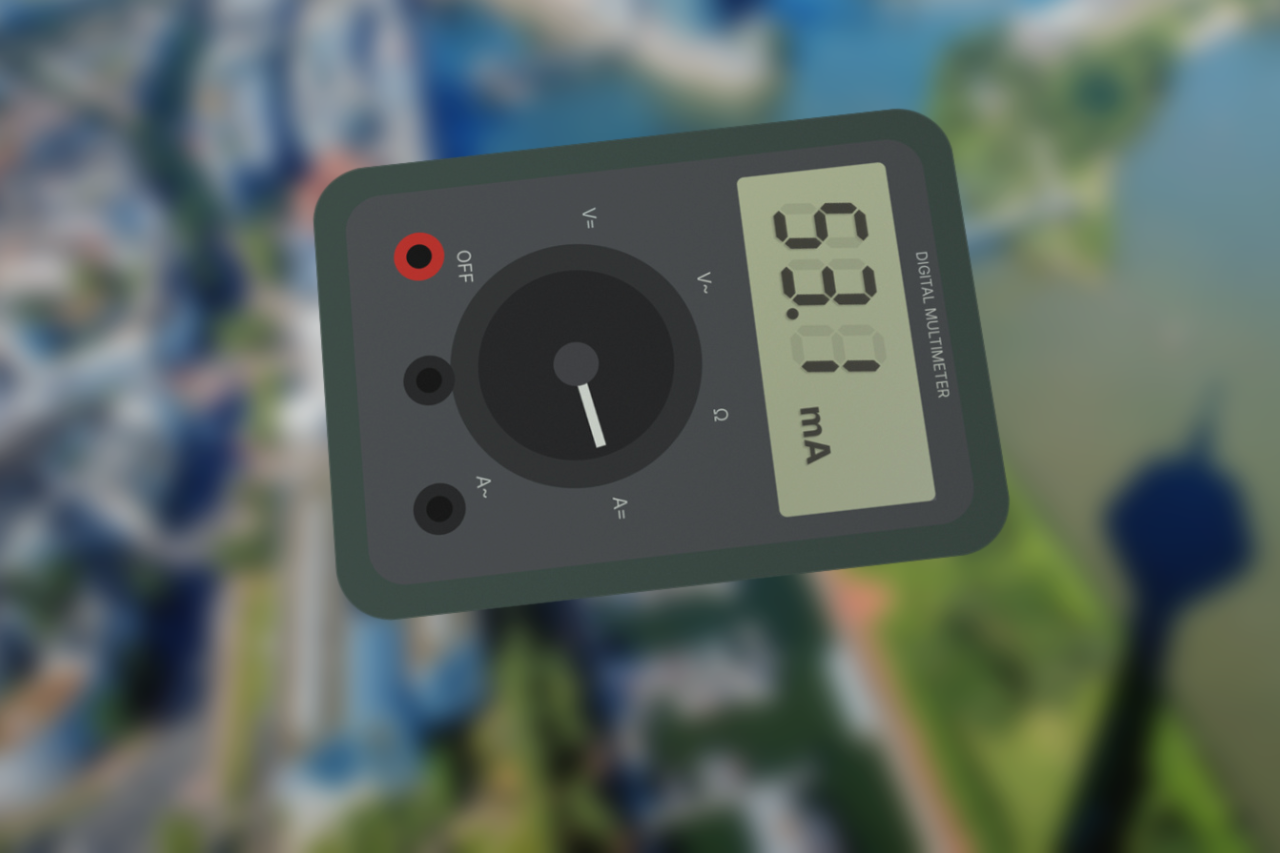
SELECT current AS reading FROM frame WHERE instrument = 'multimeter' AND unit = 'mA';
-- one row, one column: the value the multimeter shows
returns 53.1 mA
